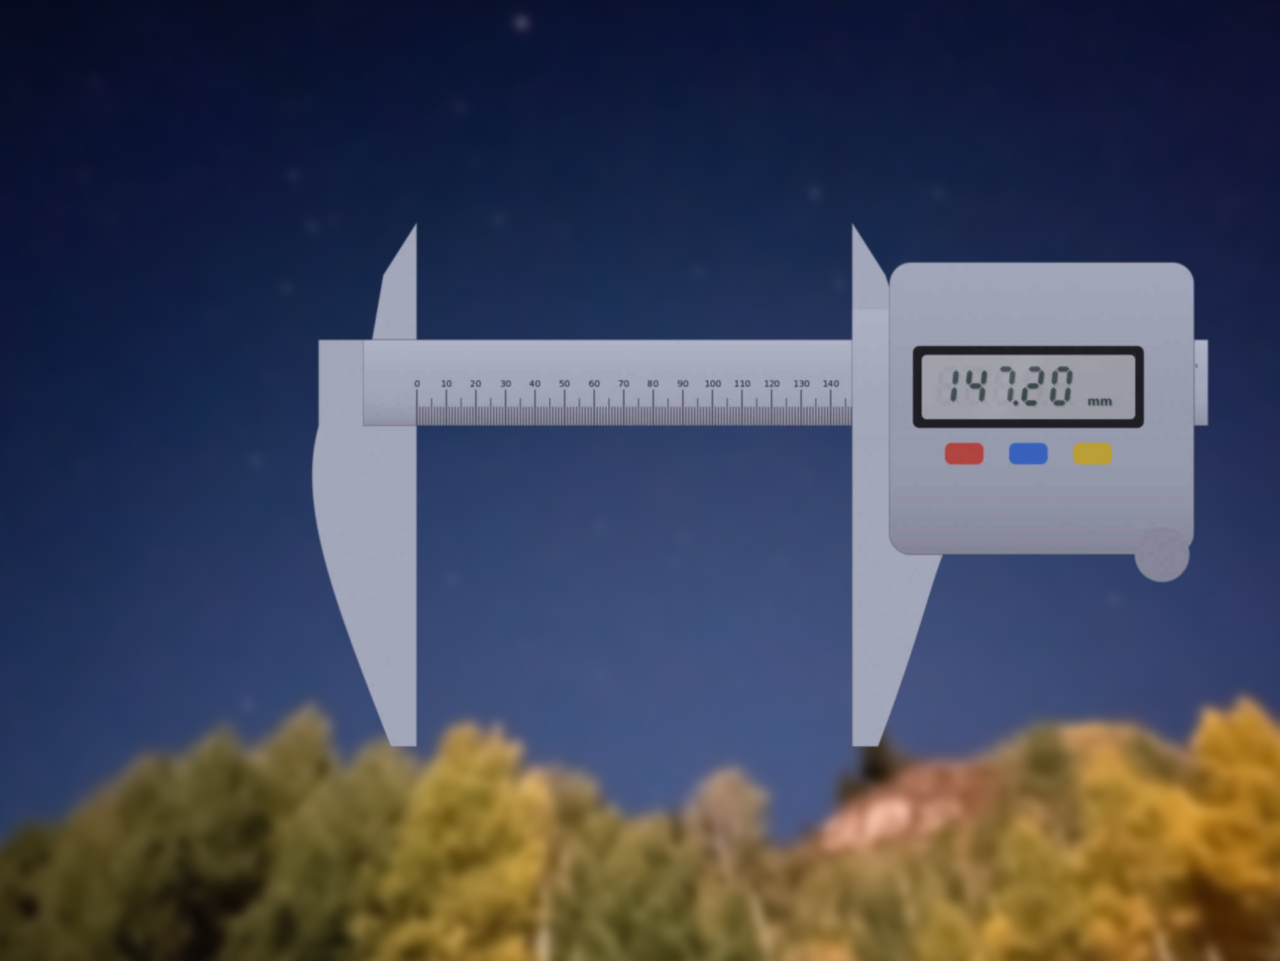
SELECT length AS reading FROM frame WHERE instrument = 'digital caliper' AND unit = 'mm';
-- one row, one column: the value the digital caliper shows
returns 147.20 mm
